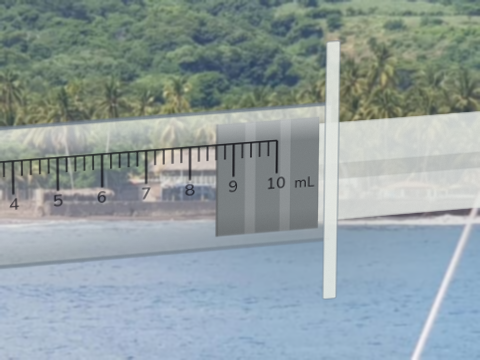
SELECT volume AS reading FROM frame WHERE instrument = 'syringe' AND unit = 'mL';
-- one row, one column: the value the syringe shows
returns 8.6 mL
